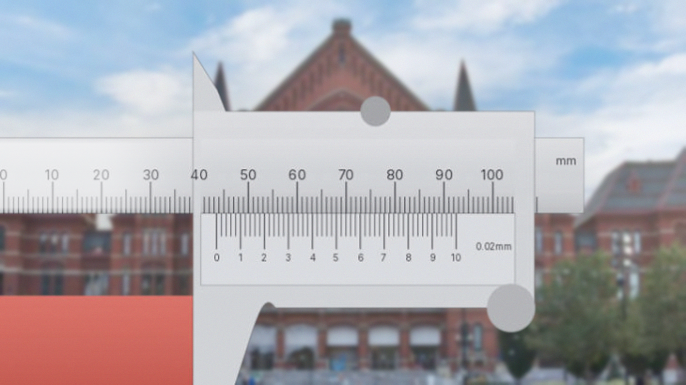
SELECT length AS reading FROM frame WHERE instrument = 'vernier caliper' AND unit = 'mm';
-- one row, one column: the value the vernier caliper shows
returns 43.5 mm
